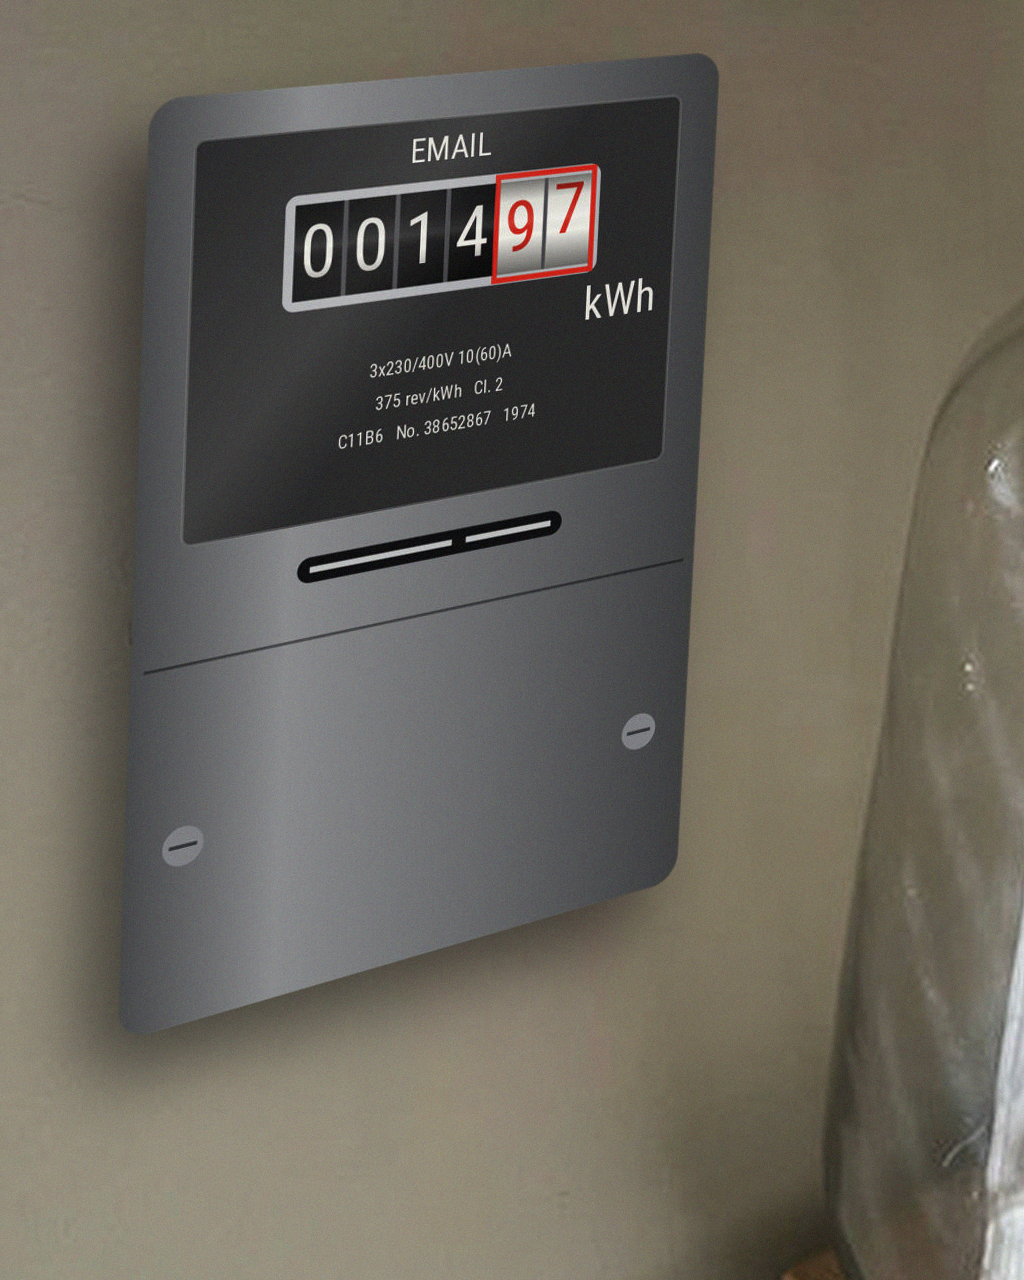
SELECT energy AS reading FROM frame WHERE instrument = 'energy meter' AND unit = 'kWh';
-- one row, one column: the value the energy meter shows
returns 14.97 kWh
